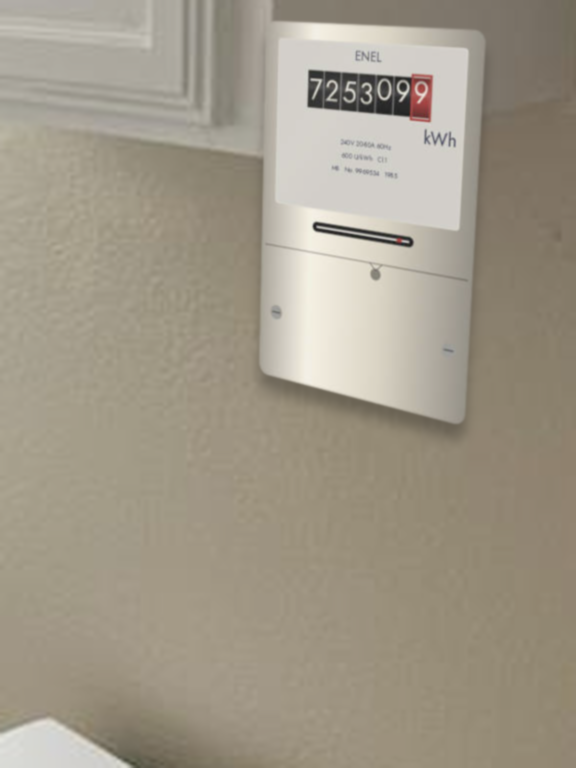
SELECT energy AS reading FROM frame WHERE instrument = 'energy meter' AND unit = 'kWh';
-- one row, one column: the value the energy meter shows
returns 725309.9 kWh
